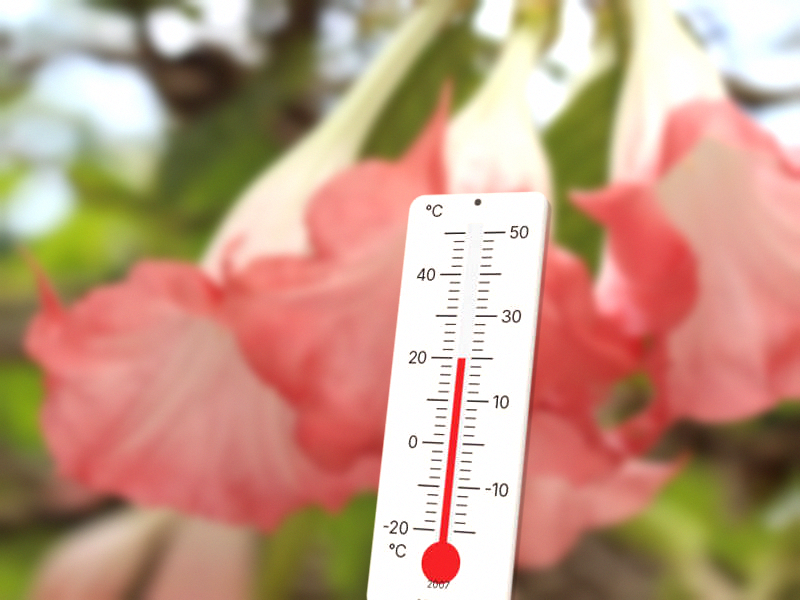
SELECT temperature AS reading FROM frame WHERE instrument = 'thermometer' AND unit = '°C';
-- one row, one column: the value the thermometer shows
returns 20 °C
